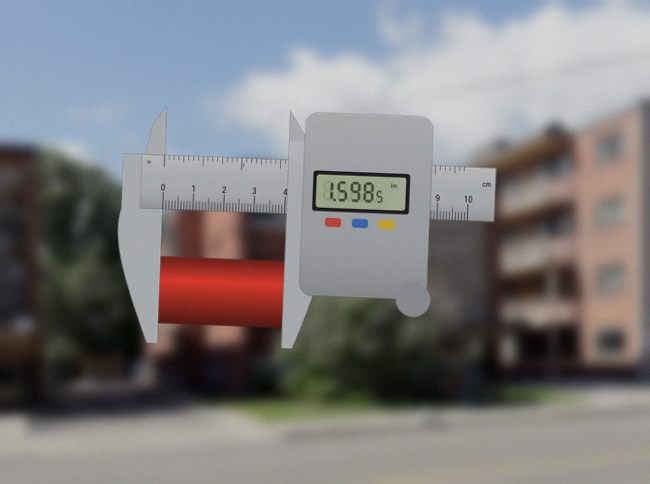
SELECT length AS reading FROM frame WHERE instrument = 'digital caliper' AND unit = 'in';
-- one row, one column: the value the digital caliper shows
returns 1.5985 in
